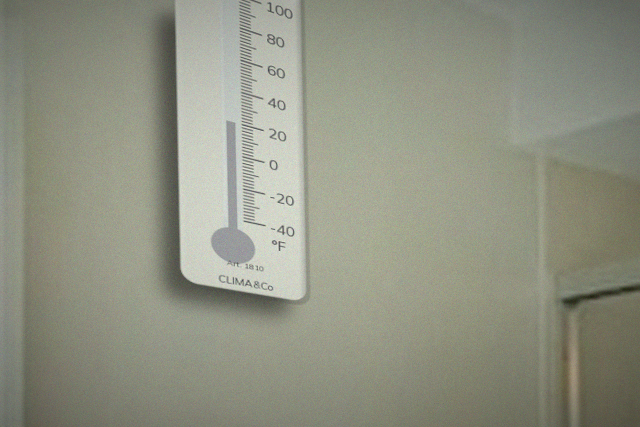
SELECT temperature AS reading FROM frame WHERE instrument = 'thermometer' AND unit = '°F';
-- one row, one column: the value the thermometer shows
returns 20 °F
